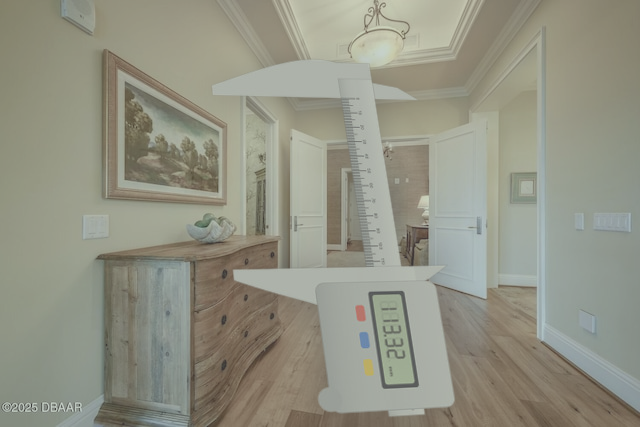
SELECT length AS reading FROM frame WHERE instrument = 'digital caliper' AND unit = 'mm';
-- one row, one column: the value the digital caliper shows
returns 113.32 mm
